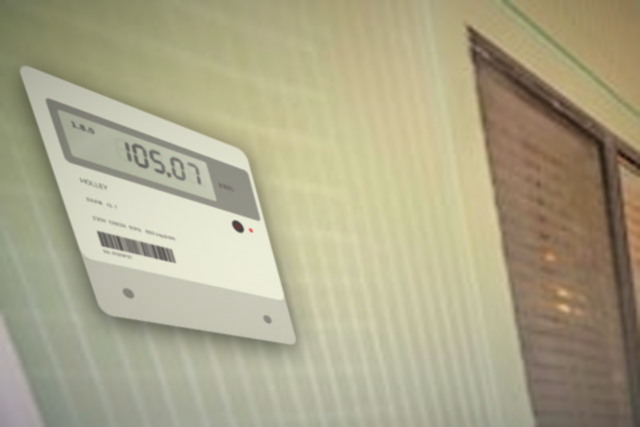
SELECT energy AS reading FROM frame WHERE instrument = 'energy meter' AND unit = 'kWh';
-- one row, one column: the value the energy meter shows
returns 105.07 kWh
